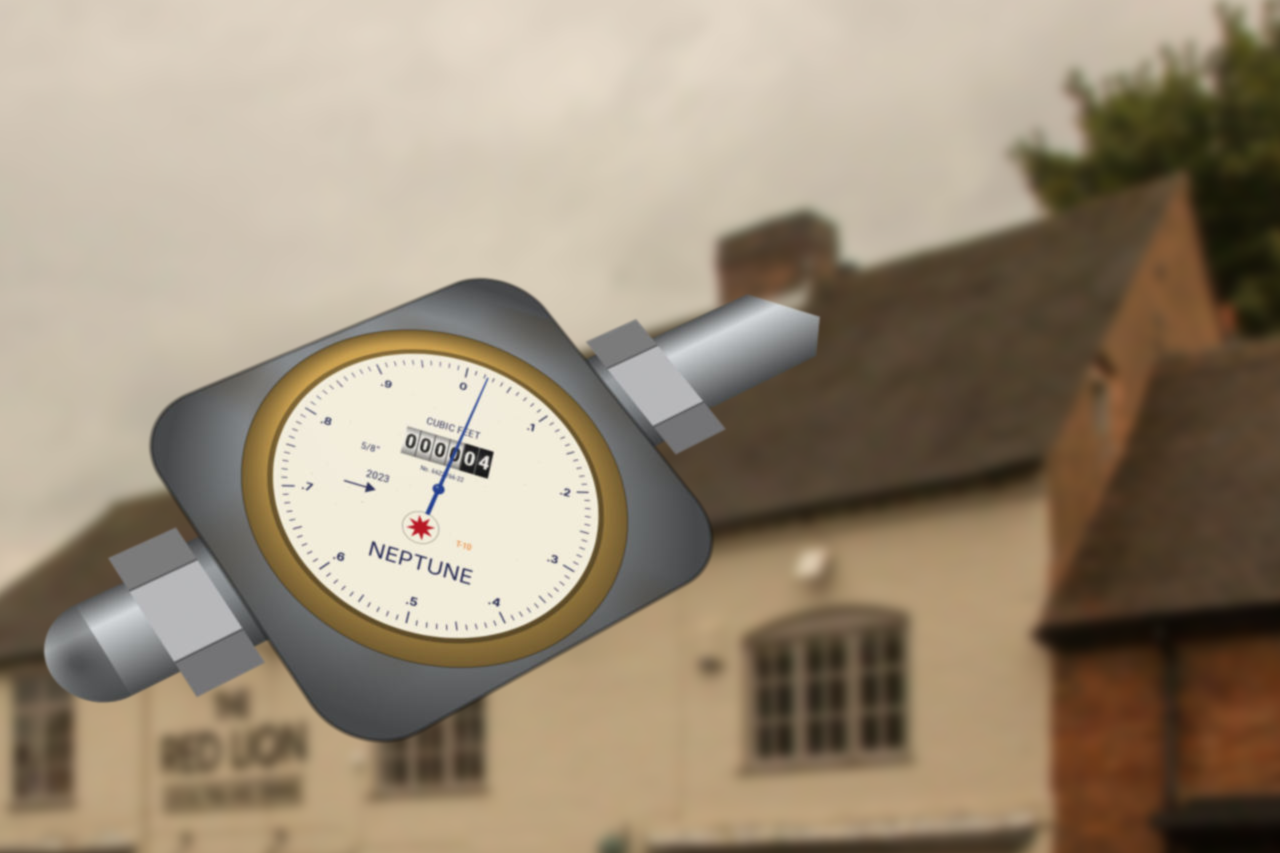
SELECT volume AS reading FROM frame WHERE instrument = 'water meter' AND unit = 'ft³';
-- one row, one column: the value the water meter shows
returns 4.02 ft³
